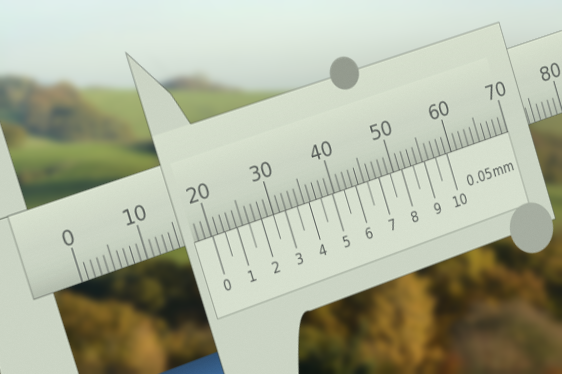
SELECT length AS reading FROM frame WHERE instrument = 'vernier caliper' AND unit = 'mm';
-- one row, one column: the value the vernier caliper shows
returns 20.2 mm
